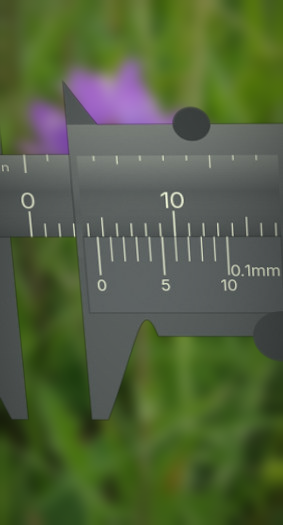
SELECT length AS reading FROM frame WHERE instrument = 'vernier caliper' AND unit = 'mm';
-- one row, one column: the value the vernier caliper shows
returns 4.6 mm
